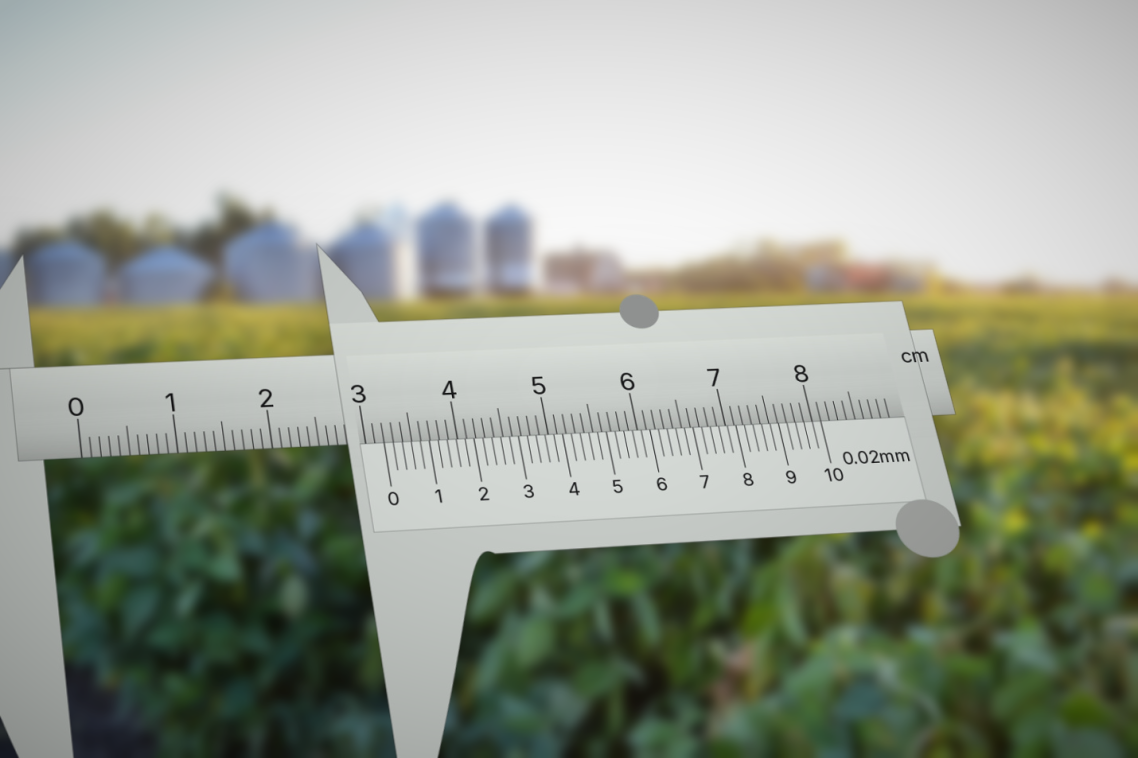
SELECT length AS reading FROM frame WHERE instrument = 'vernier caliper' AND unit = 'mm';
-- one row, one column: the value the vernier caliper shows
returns 32.0 mm
